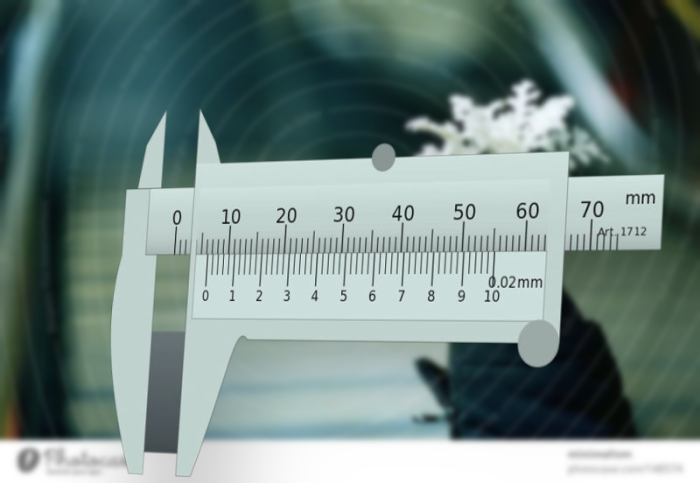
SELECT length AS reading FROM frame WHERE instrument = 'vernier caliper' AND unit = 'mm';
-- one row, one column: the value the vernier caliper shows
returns 6.2 mm
